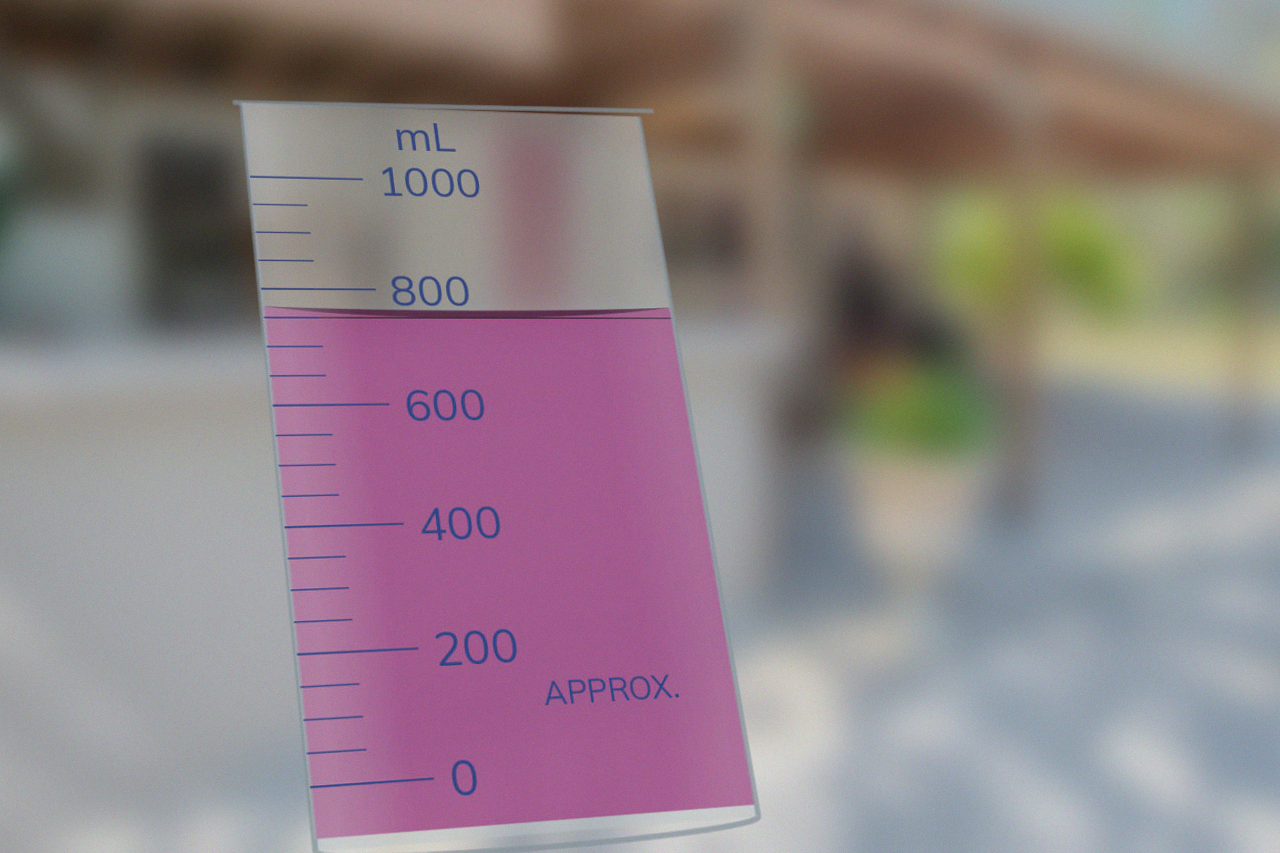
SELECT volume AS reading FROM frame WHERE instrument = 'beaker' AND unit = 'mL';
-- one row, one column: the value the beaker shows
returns 750 mL
